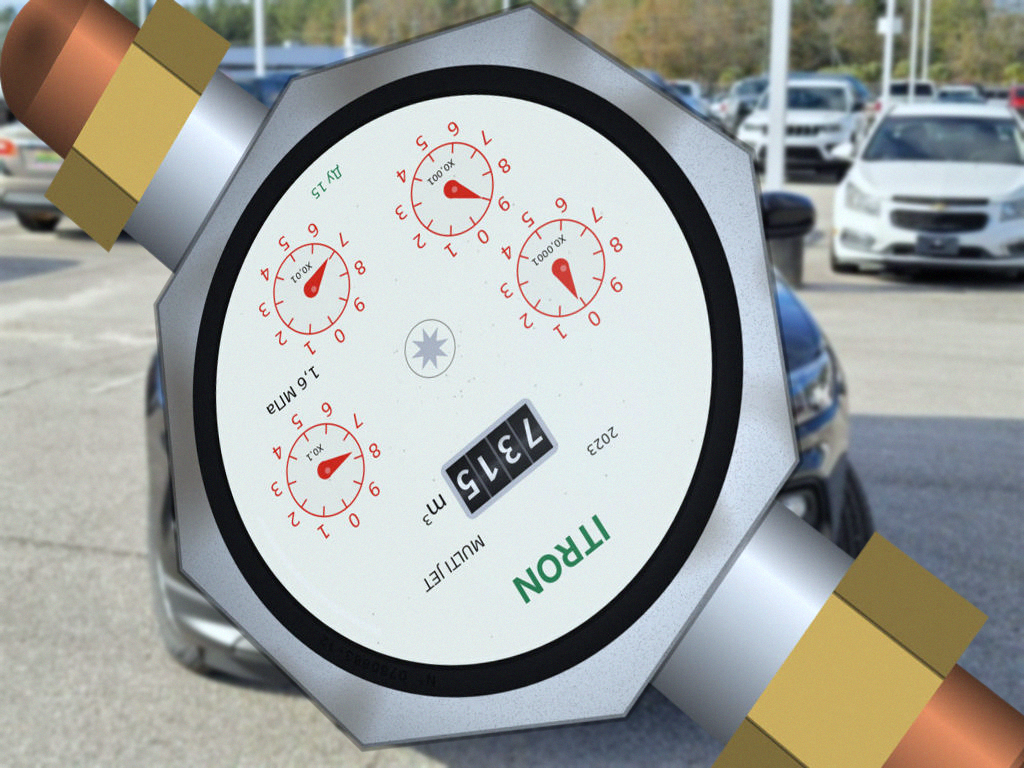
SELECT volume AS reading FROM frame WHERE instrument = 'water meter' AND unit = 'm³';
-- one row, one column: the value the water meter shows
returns 7315.7690 m³
